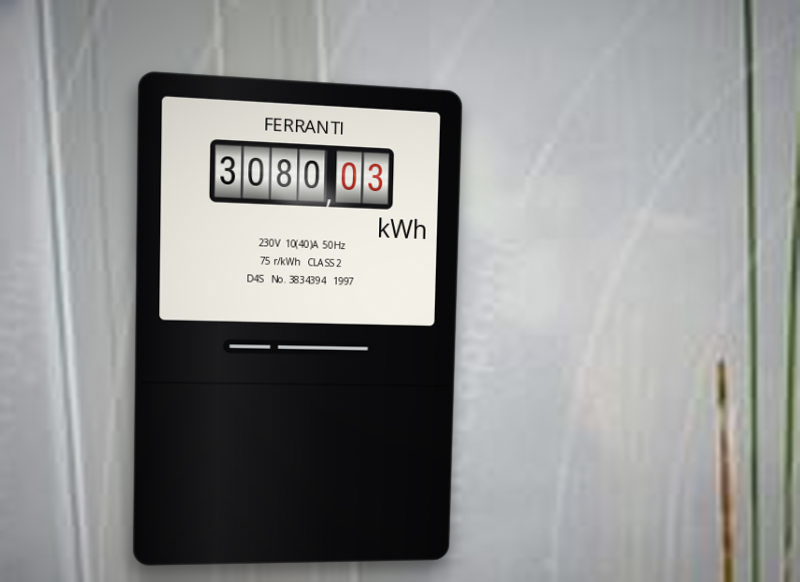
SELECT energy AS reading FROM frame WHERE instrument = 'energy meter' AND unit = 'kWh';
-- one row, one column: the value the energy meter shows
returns 3080.03 kWh
